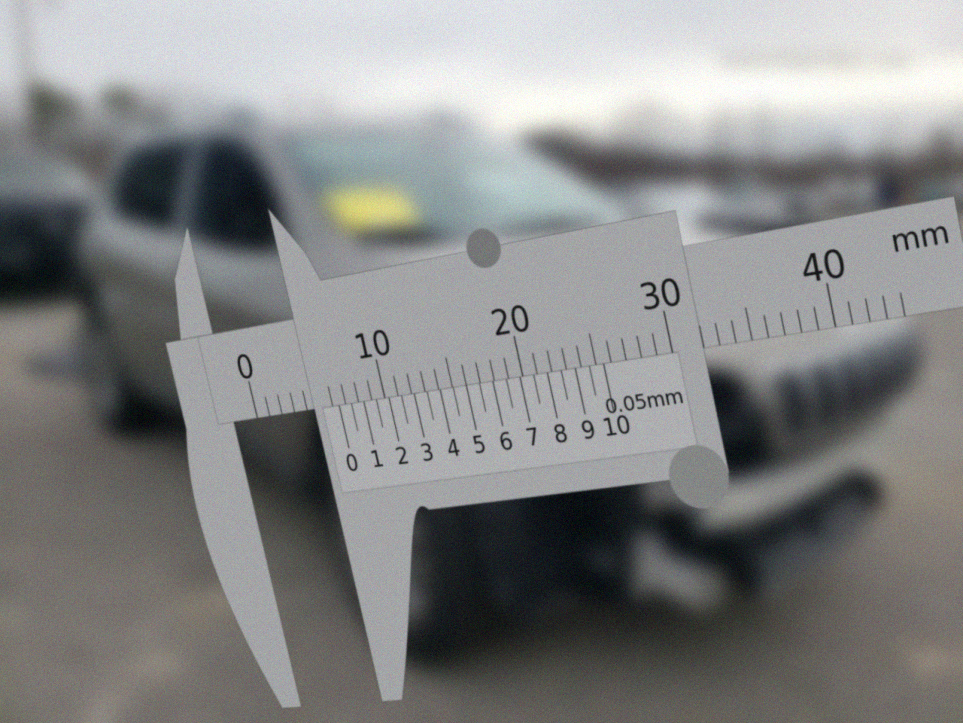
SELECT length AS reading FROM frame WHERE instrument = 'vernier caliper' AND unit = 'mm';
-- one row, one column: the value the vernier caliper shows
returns 6.5 mm
